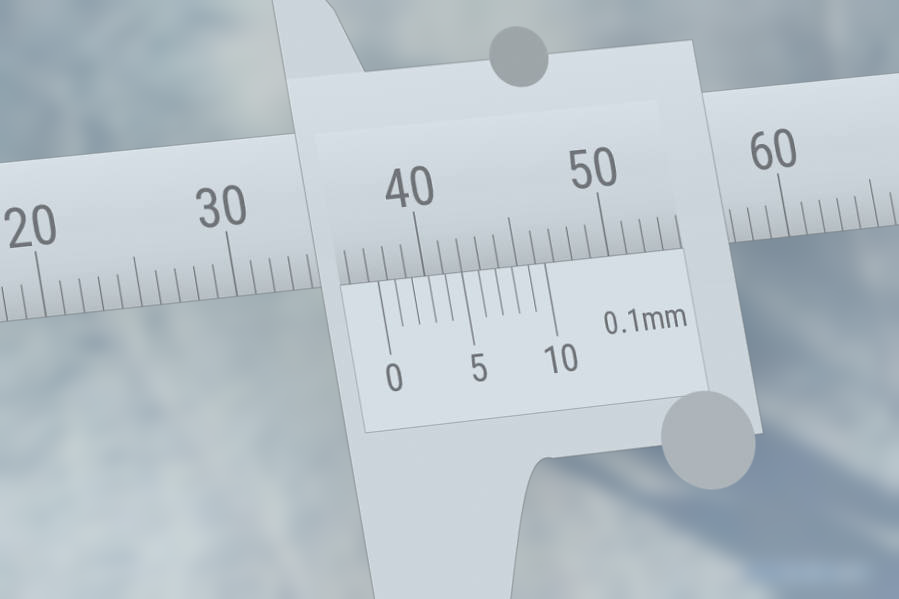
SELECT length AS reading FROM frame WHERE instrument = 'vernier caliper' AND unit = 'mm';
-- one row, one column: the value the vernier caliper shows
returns 37.5 mm
